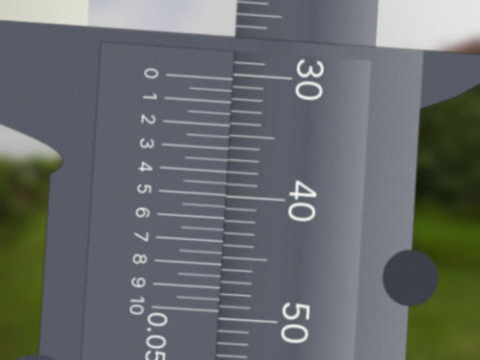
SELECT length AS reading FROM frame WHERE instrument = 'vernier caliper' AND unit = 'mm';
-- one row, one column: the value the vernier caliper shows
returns 30.4 mm
